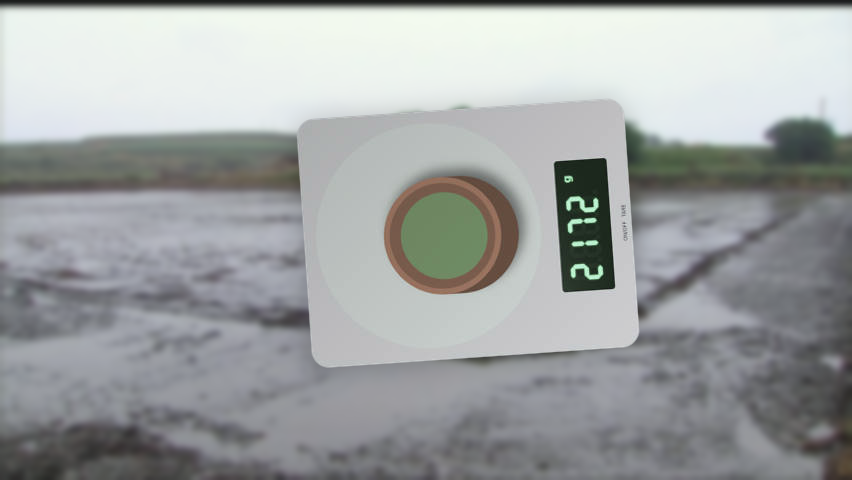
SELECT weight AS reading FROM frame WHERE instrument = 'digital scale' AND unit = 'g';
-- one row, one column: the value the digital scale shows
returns 2172 g
